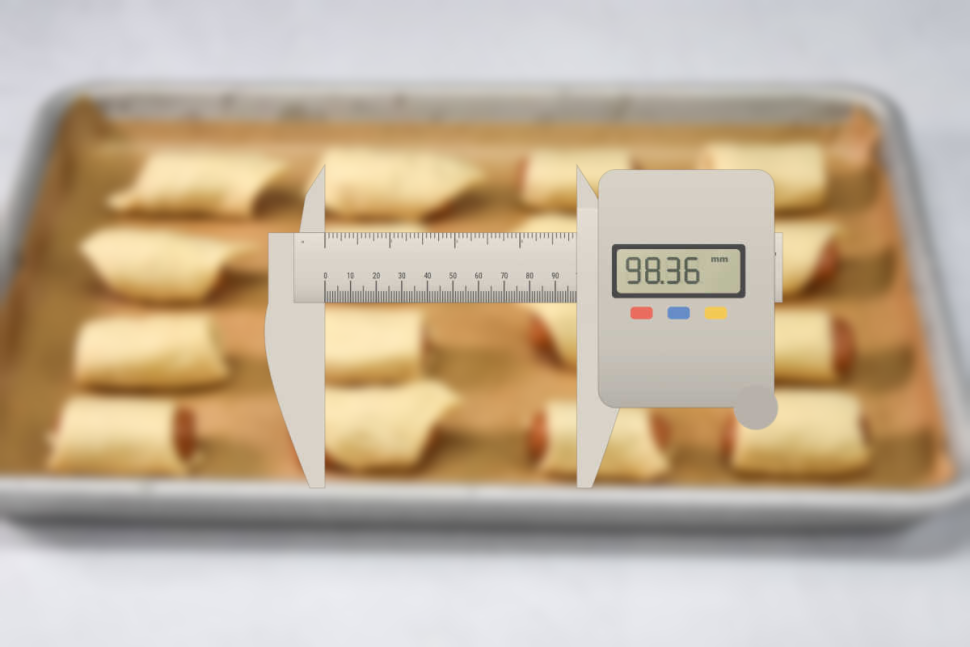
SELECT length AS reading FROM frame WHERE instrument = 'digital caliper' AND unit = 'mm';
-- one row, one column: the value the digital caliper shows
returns 98.36 mm
